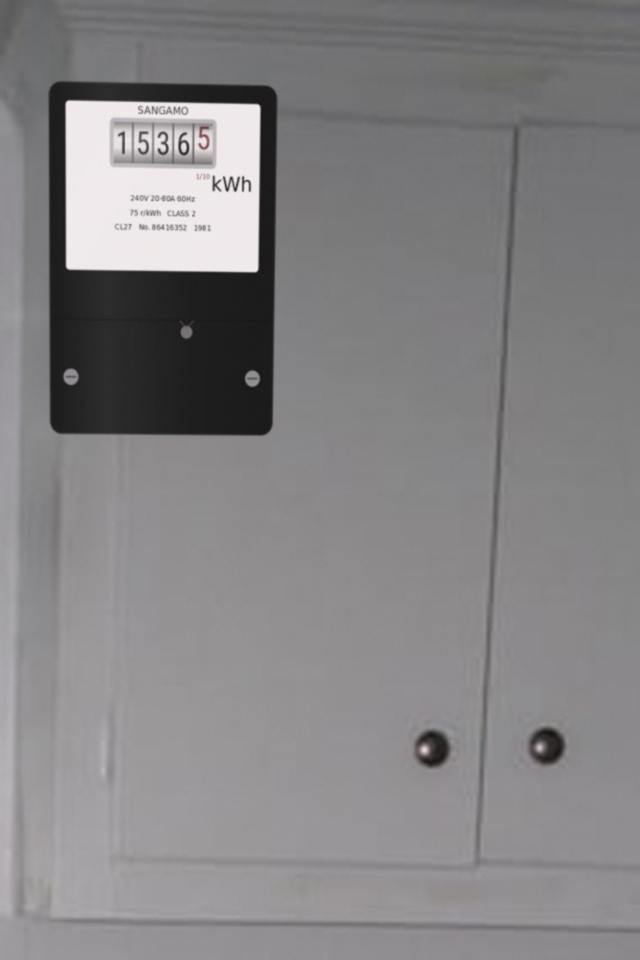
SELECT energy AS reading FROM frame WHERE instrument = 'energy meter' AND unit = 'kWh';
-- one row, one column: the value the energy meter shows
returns 1536.5 kWh
